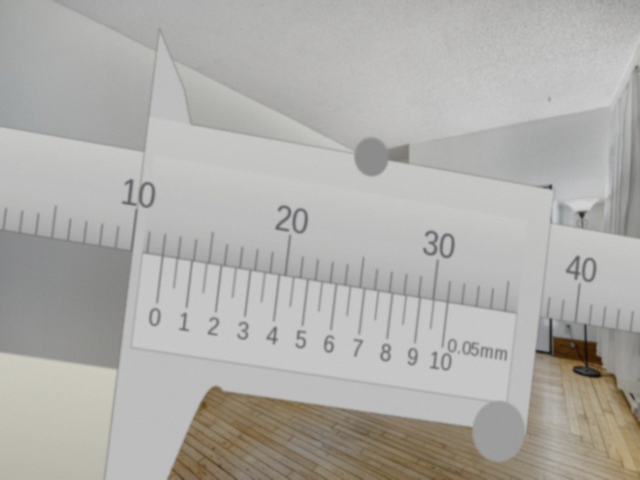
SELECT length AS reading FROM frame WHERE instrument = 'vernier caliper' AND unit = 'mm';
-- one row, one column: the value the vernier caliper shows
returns 12.0 mm
